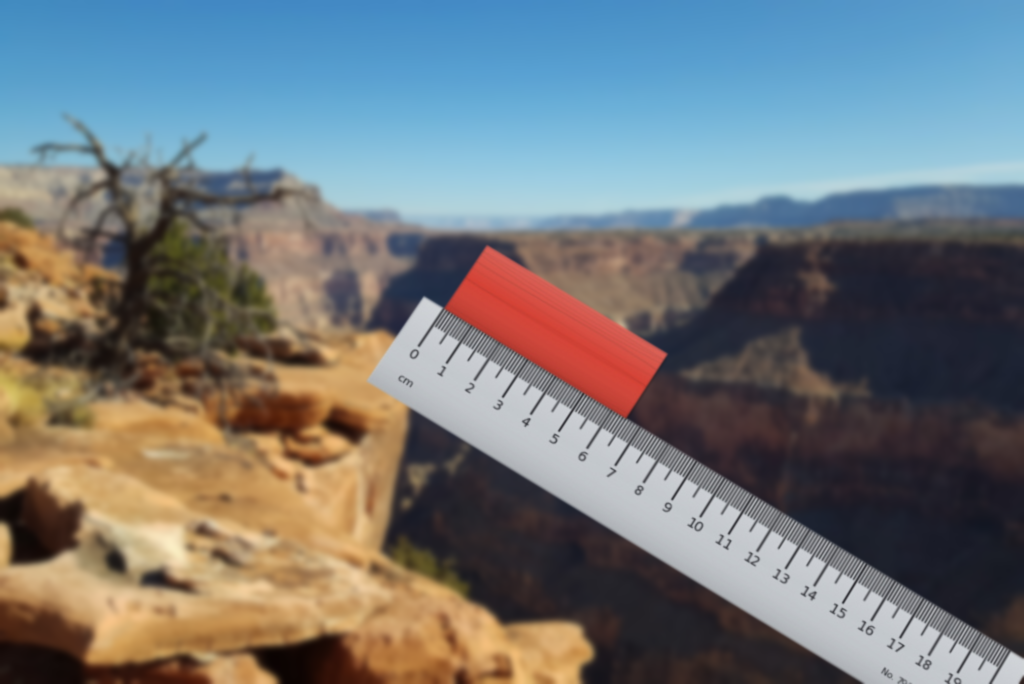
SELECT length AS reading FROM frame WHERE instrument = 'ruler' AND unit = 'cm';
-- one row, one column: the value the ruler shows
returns 6.5 cm
